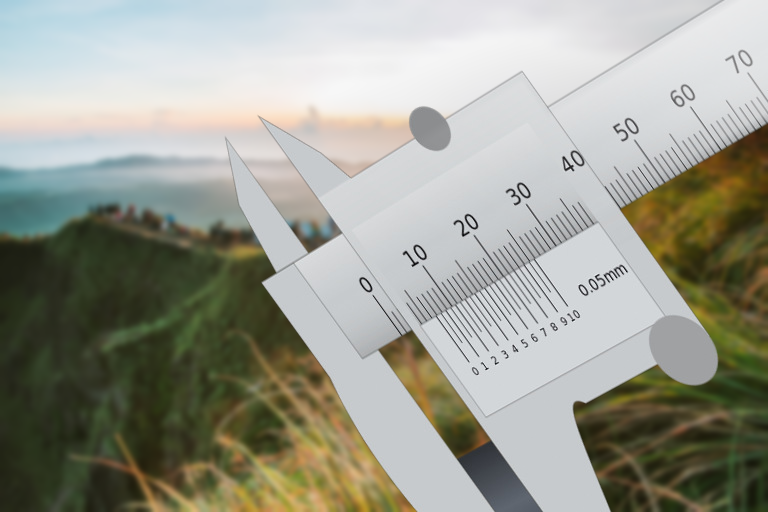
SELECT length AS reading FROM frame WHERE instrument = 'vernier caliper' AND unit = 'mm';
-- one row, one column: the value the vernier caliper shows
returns 6.8 mm
